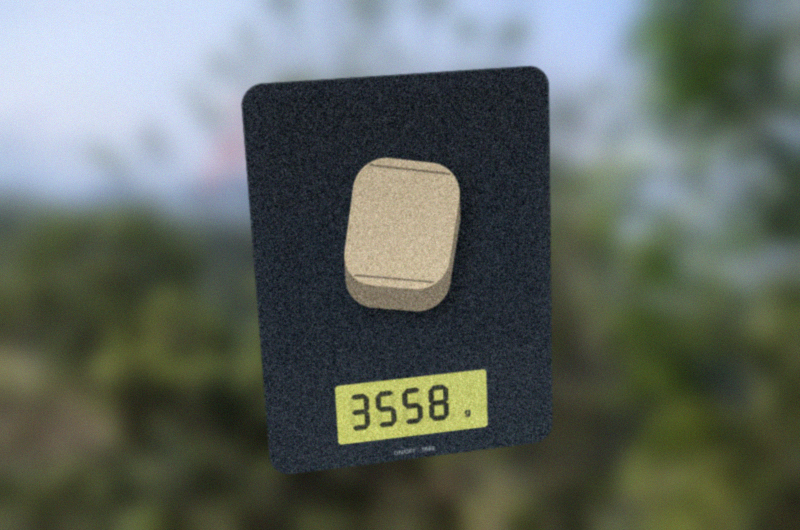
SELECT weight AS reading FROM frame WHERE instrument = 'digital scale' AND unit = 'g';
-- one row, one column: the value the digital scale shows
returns 3558 g
